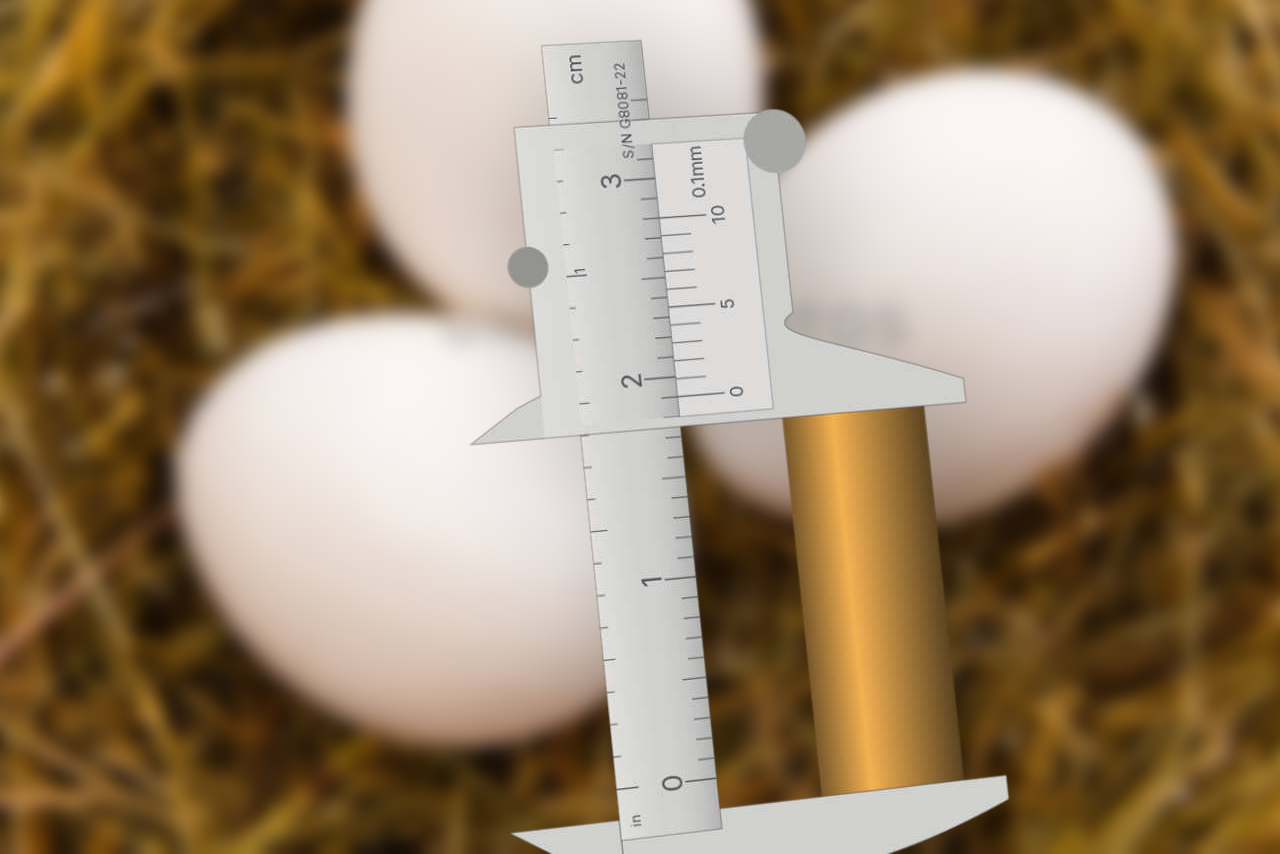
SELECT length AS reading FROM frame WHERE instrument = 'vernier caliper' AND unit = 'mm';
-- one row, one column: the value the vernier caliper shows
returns 19.0 mm
